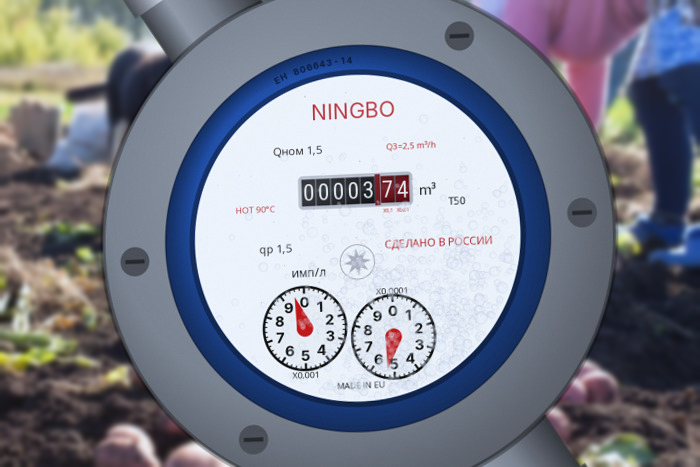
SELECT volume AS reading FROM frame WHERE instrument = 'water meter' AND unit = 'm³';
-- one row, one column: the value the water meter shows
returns 3.7395 m³
